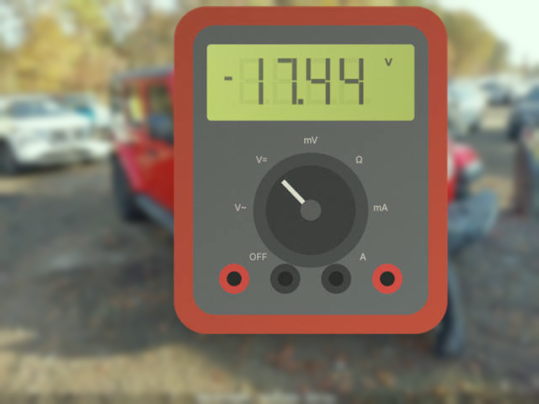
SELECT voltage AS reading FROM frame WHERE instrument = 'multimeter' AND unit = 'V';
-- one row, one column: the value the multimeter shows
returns -17.44 V
